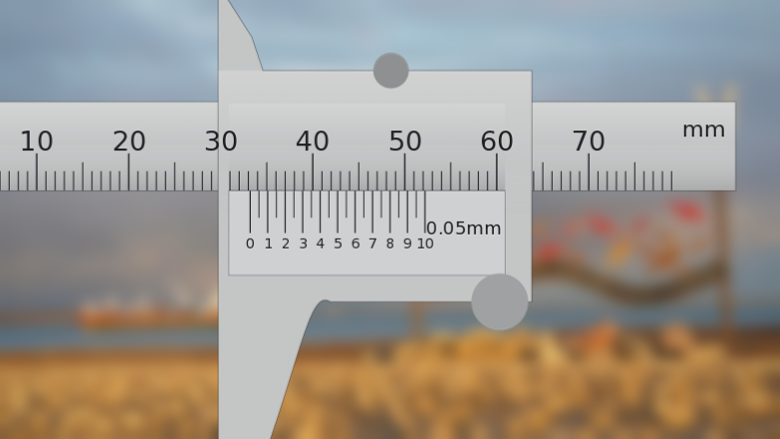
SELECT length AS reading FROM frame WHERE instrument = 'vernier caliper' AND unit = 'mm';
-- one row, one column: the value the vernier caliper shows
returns 33.2 mm
